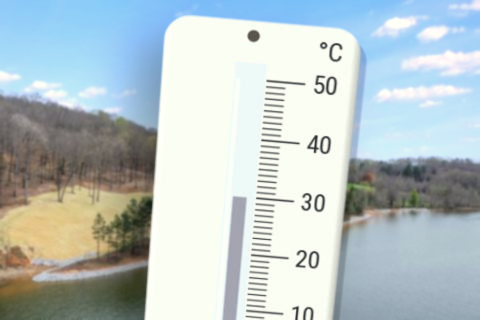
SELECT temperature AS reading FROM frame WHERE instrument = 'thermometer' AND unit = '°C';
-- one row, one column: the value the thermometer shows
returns 30 °C
